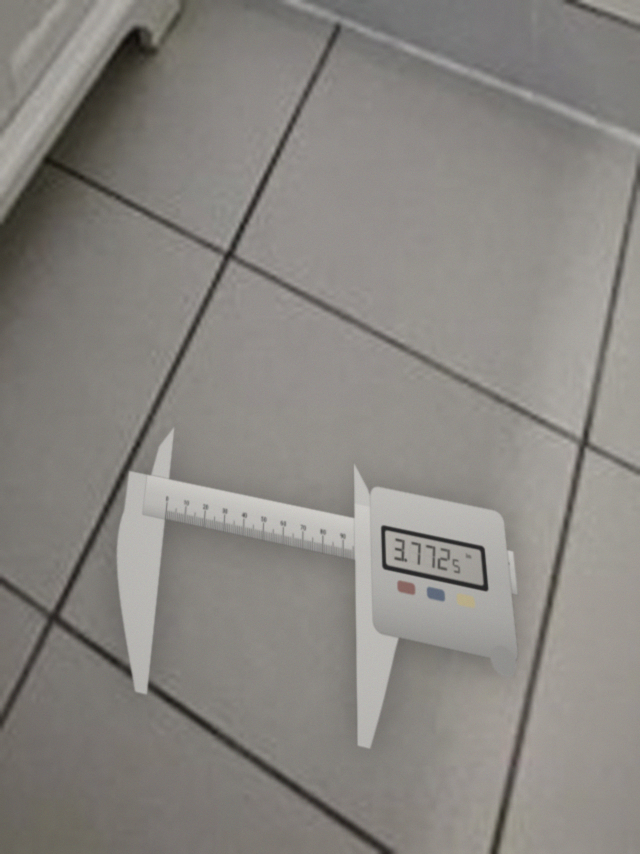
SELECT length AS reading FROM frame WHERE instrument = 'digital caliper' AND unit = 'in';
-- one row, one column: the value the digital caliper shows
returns 3.7725 in
